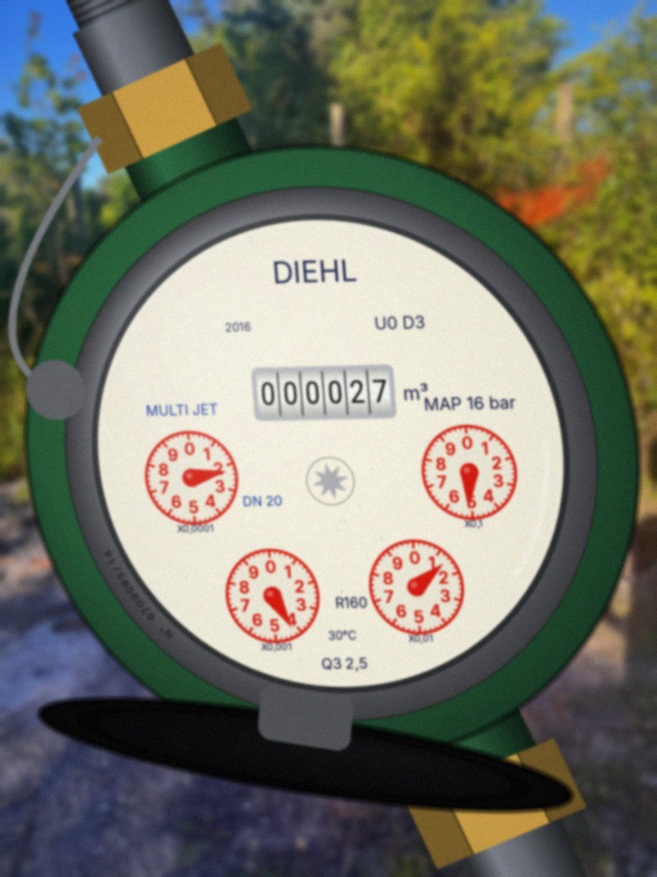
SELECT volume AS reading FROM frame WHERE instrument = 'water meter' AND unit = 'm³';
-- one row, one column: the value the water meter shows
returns 27.5142 m³
